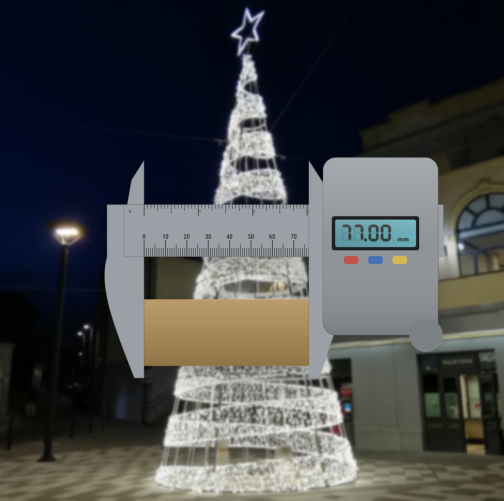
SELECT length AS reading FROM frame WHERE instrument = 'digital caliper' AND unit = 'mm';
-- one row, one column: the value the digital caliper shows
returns 77.00 mm
